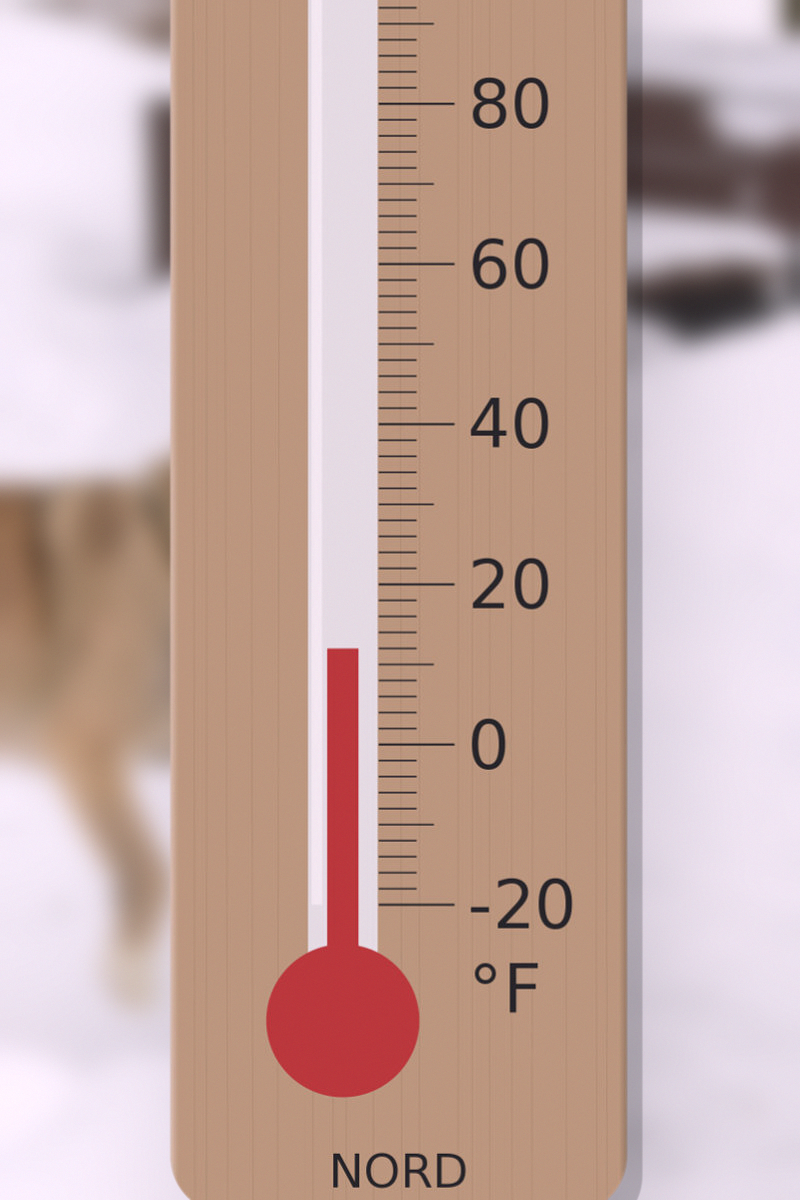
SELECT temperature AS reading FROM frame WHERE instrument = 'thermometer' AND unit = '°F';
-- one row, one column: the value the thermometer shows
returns 12 °F
